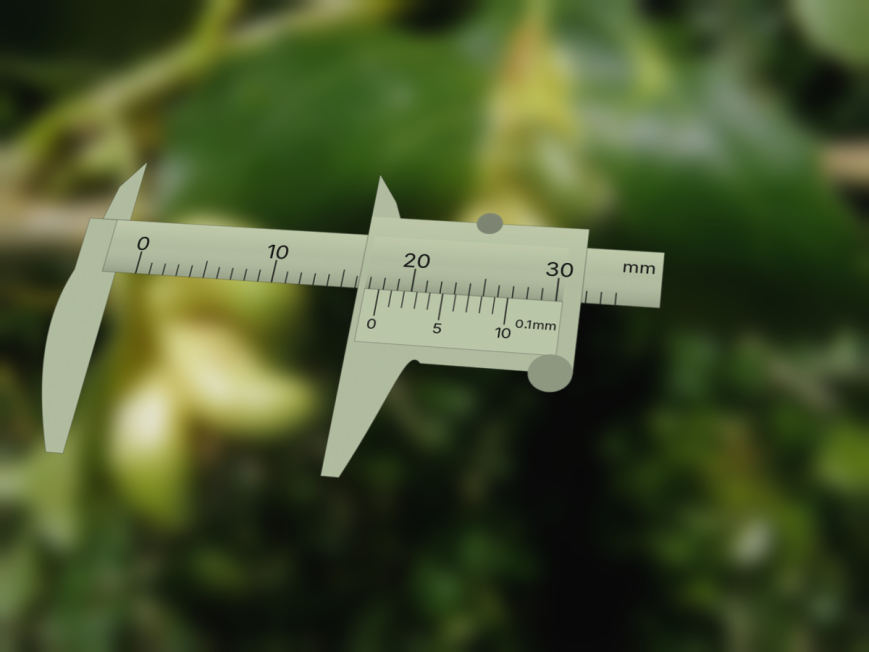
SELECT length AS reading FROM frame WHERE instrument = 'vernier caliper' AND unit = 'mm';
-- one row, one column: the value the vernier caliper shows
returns 17.7 mm
